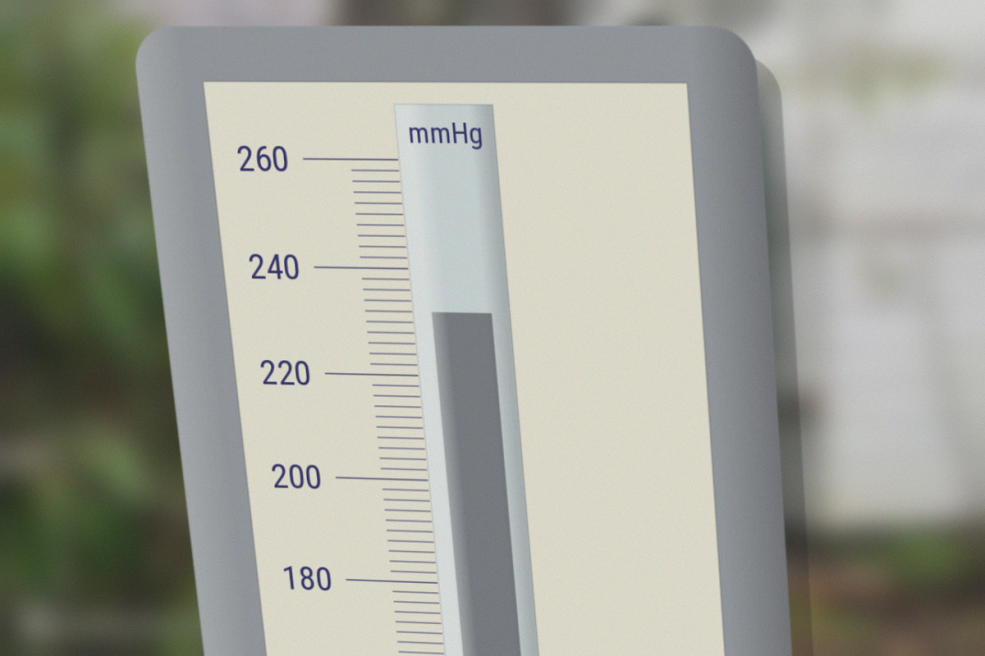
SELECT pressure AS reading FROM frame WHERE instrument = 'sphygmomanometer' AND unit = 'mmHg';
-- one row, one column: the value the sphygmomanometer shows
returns 232 mmHg
